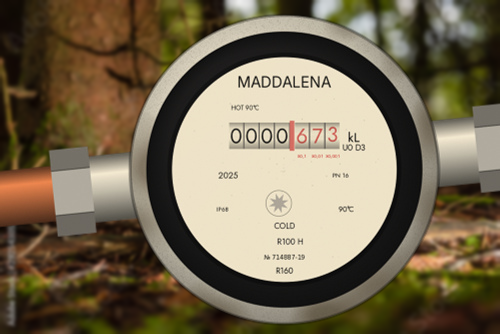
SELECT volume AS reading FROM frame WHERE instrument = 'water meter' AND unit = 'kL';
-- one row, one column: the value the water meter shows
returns 0.673 kL
